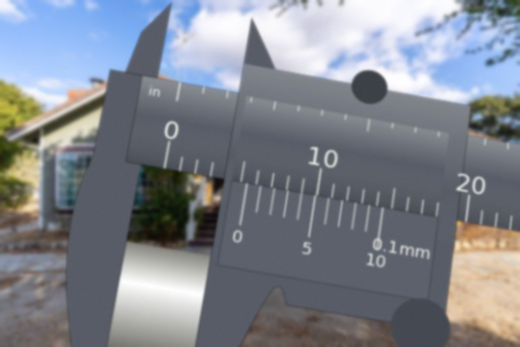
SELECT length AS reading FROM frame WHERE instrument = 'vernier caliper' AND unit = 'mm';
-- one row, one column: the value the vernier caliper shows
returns 5.4 mm
